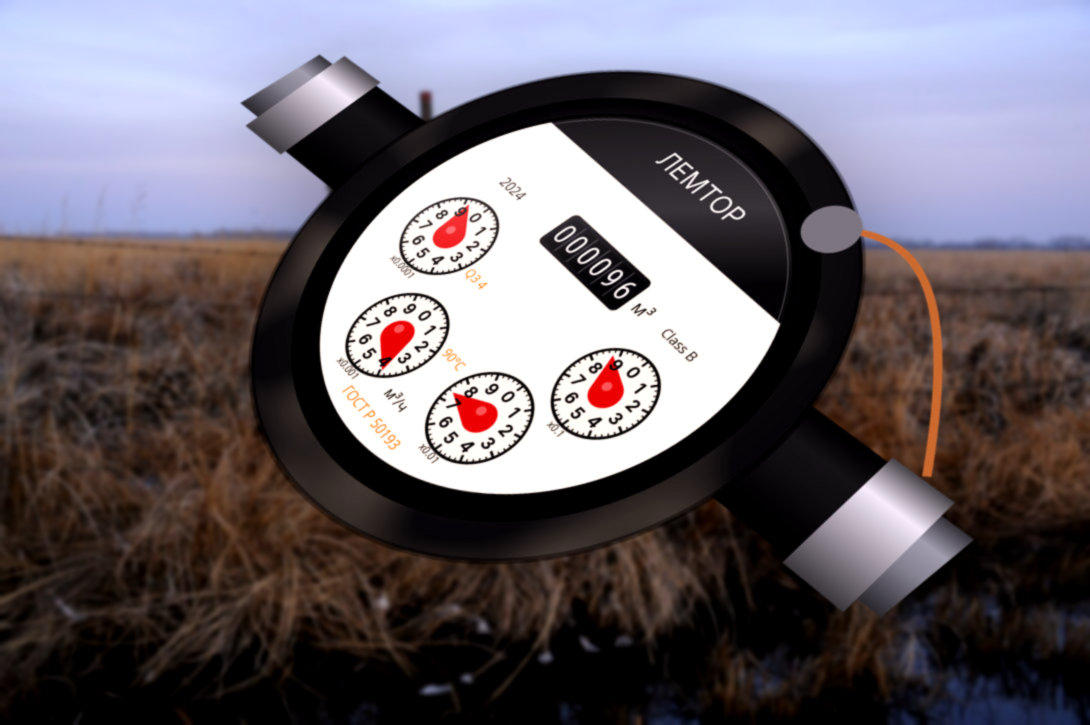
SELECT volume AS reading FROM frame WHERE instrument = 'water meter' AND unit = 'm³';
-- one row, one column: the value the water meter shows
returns 96.8739 m³
